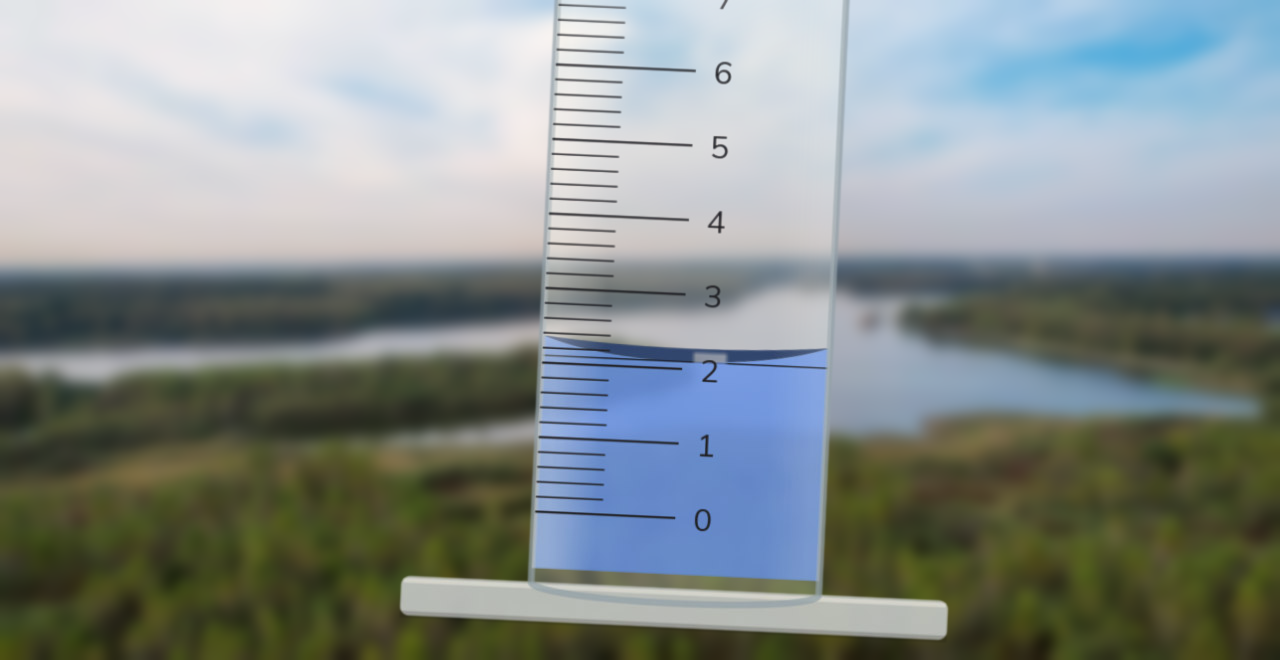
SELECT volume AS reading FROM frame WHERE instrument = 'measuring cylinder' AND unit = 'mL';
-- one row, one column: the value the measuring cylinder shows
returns 2.1 mL
